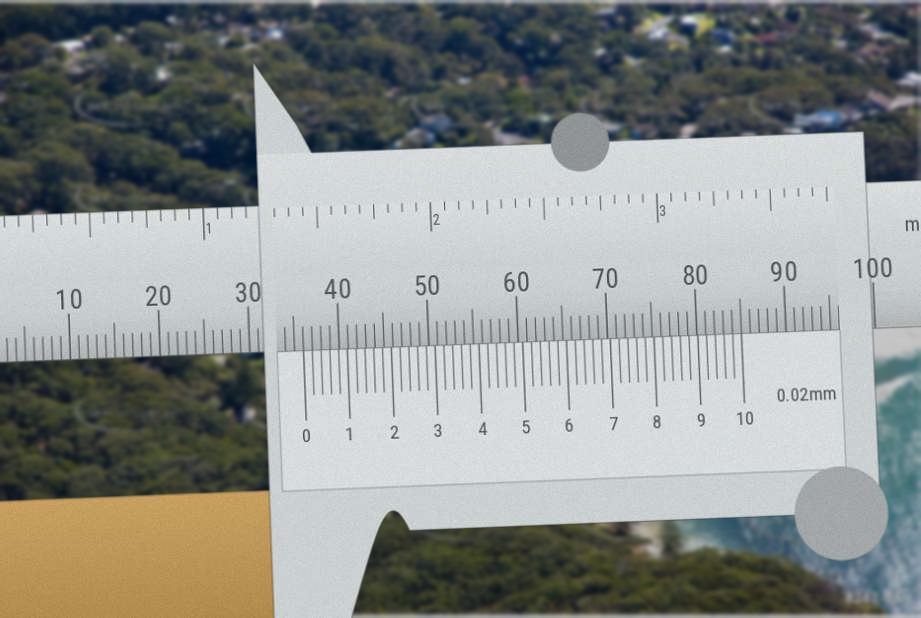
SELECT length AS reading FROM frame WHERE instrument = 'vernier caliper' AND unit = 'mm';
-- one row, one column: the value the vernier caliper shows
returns 36.0 mm
